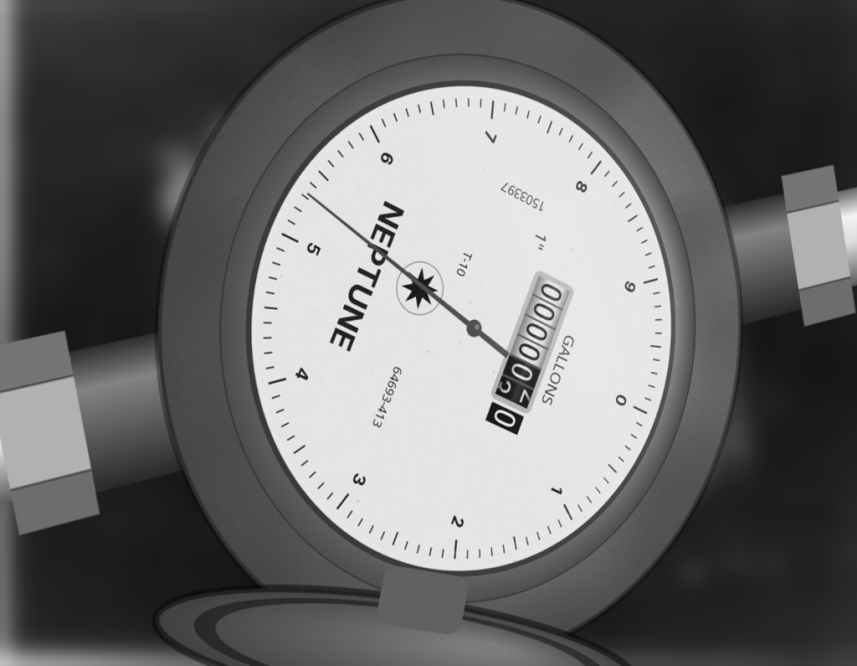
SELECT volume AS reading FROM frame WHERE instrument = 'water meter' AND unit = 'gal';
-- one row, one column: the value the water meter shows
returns 25.3 gal
